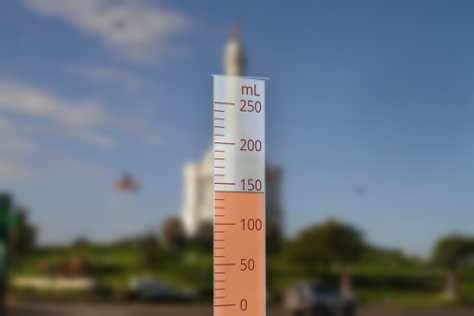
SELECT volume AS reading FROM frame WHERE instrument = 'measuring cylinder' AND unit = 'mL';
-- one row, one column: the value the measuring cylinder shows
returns 140 mL
